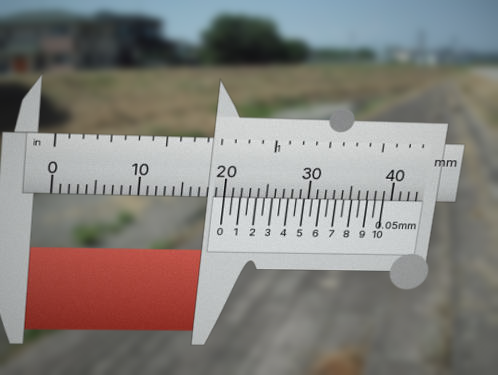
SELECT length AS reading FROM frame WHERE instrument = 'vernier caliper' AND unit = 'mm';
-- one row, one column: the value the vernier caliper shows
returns 20.0 mm
